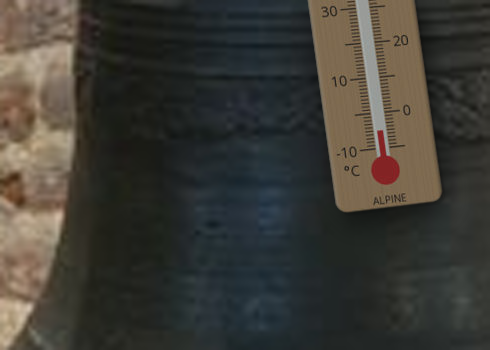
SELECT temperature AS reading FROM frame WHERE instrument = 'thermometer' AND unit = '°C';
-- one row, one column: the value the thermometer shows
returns -5 °C
